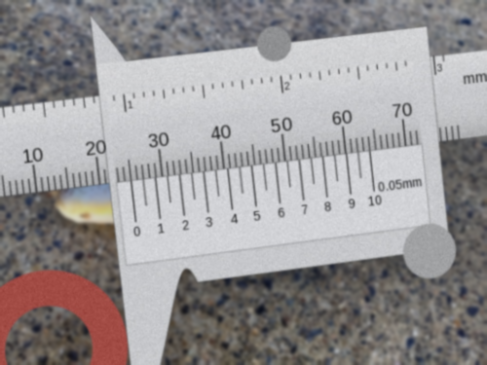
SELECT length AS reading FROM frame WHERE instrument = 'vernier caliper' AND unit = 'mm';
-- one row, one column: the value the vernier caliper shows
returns 25.0 mm
